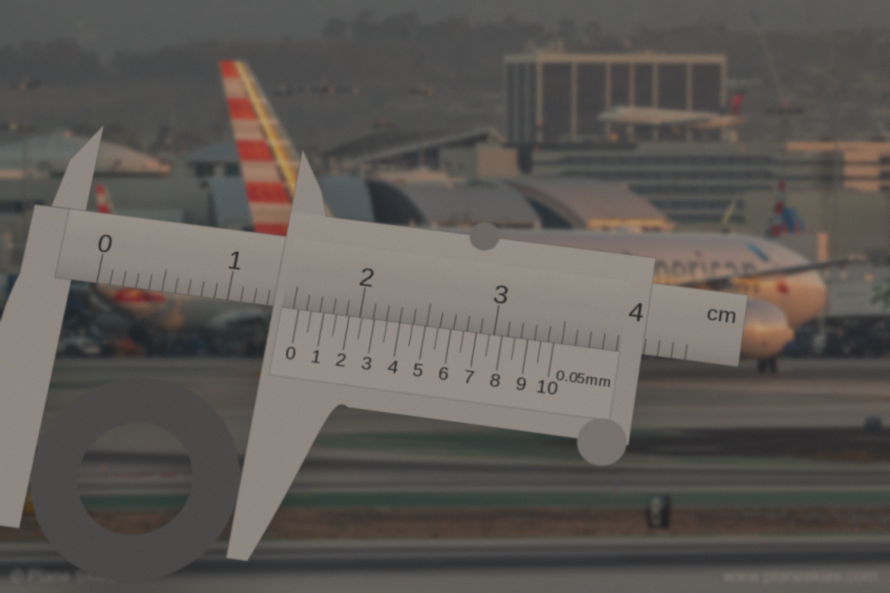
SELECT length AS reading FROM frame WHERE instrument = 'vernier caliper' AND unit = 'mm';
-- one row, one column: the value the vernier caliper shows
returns 15.4 mm
